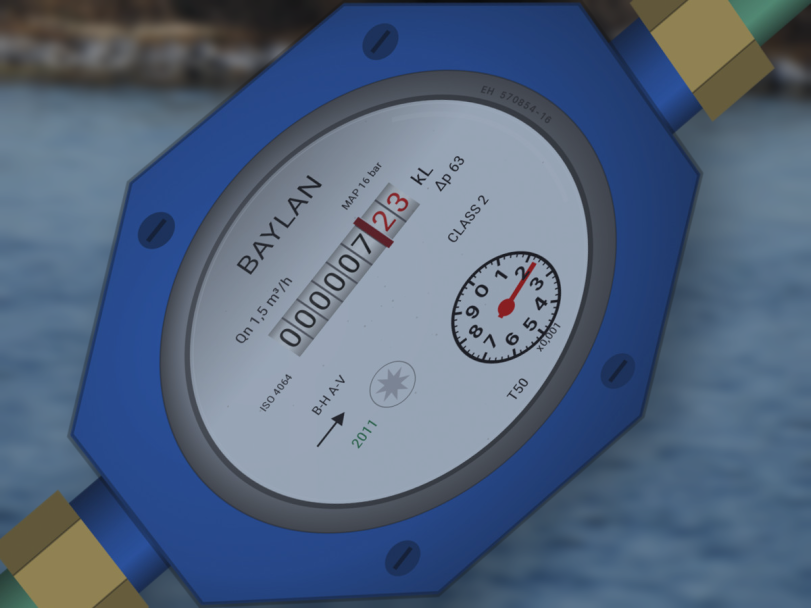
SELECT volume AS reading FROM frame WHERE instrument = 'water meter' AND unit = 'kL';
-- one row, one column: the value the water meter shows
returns 7.232 kL
